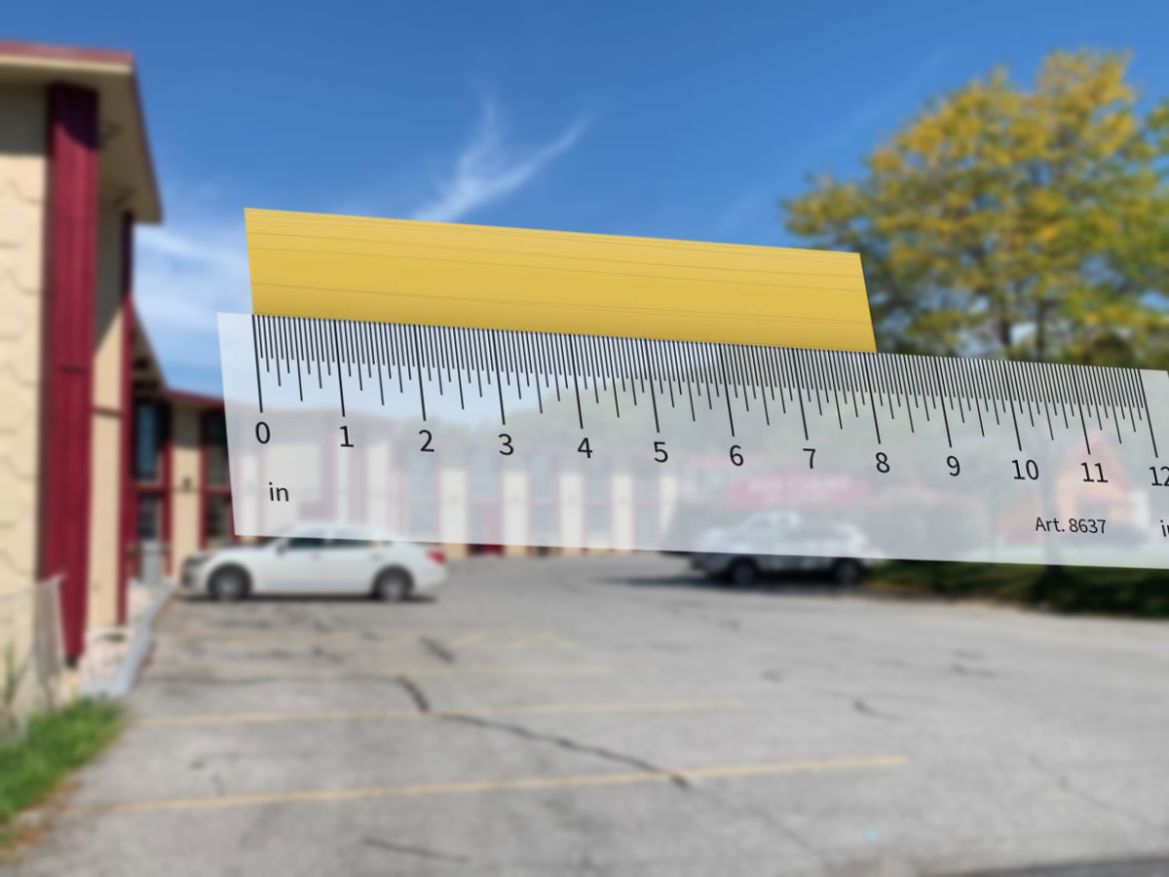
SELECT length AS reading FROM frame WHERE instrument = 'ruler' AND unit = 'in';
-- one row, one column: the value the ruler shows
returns 8.1875 in
